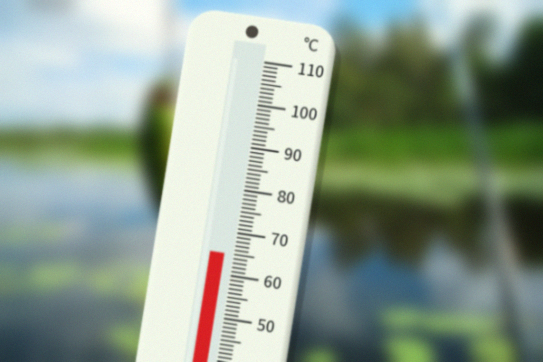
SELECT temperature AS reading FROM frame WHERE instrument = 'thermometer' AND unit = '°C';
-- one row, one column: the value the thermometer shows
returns 65 °C
